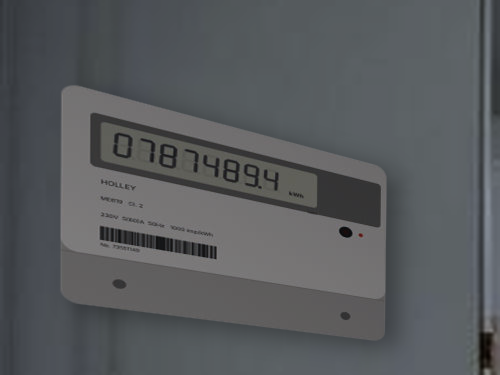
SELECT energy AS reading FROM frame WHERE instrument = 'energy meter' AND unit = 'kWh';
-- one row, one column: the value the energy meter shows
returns 787489.4 kWh
